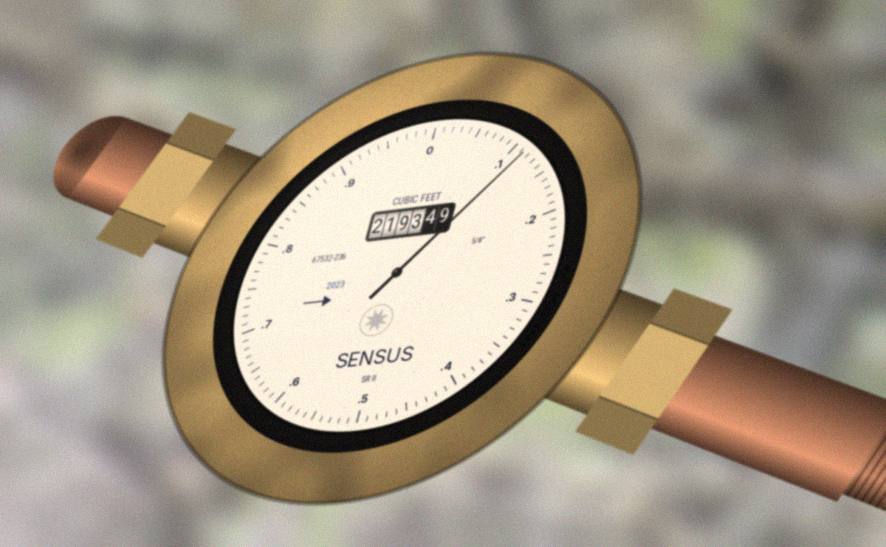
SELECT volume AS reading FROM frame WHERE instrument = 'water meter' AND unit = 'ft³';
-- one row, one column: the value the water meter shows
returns 219349.11 ft³
